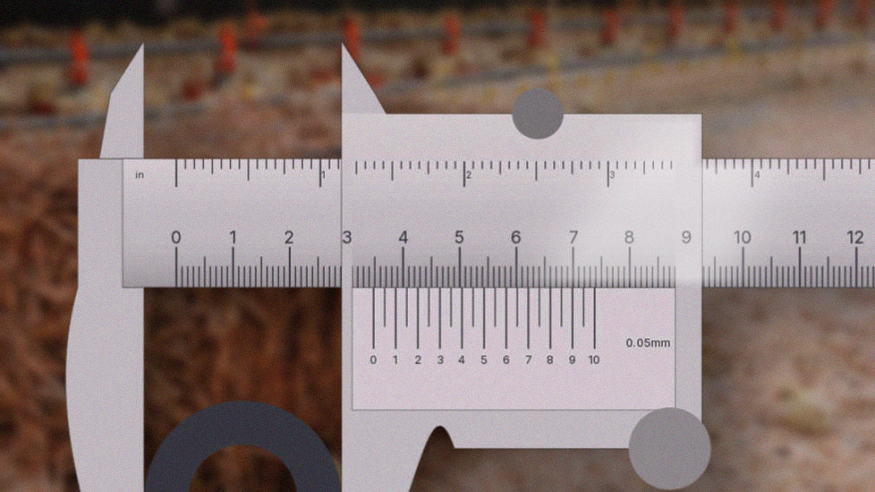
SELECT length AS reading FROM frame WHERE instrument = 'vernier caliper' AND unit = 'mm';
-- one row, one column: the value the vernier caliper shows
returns 34.8 mm
